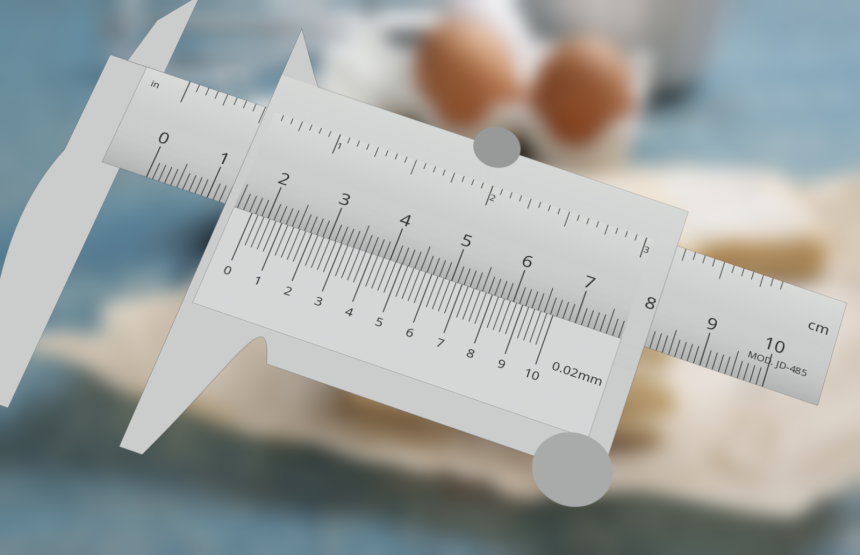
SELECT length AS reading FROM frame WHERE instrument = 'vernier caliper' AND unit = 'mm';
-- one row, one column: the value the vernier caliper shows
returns 17.4 mm
